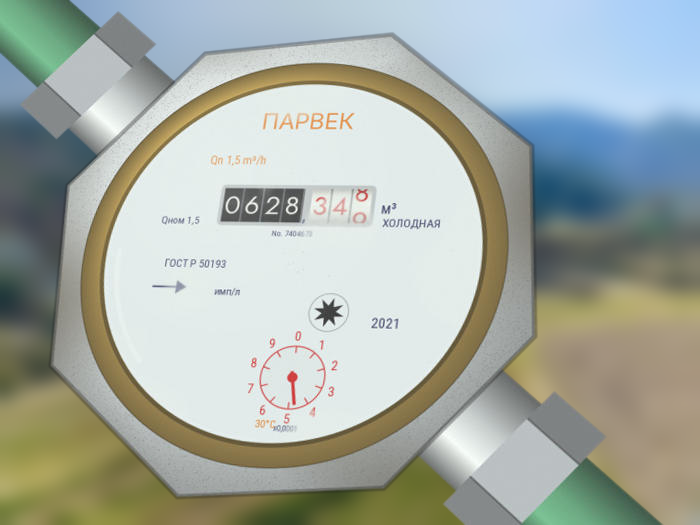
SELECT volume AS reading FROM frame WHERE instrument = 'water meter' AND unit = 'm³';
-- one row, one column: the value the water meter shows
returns 628.3484 m³
